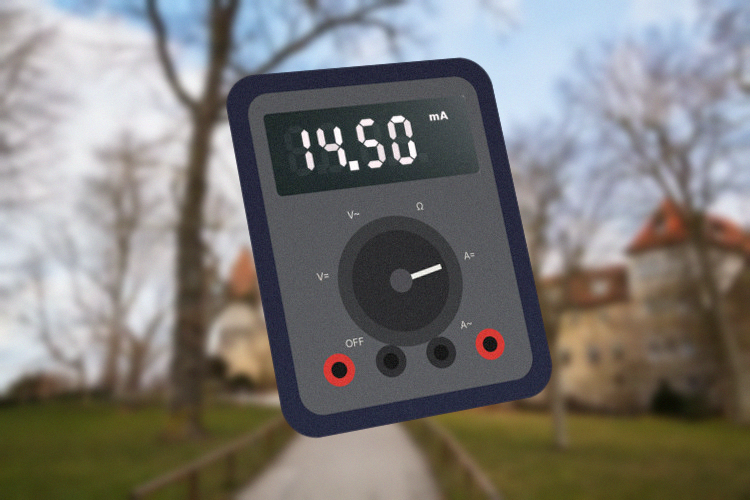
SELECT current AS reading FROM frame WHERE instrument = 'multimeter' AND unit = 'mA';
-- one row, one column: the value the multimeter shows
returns 14.50 mA
